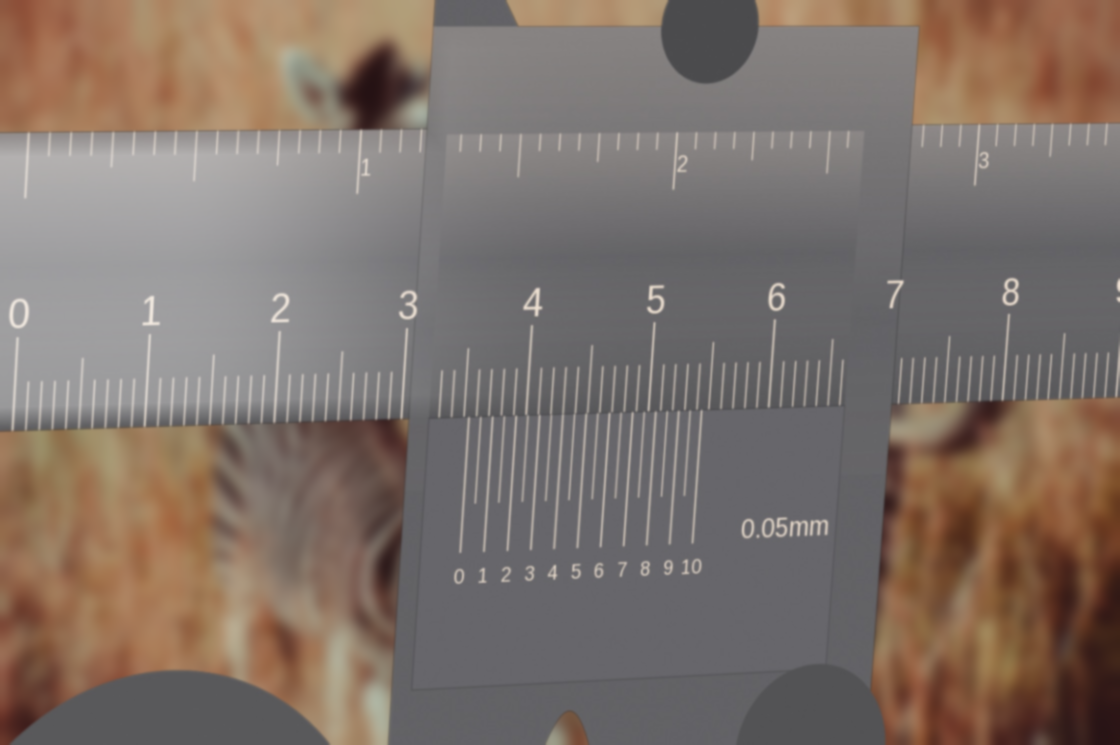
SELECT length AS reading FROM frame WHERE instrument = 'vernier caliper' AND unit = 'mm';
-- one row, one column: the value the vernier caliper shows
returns 35.4 mm
